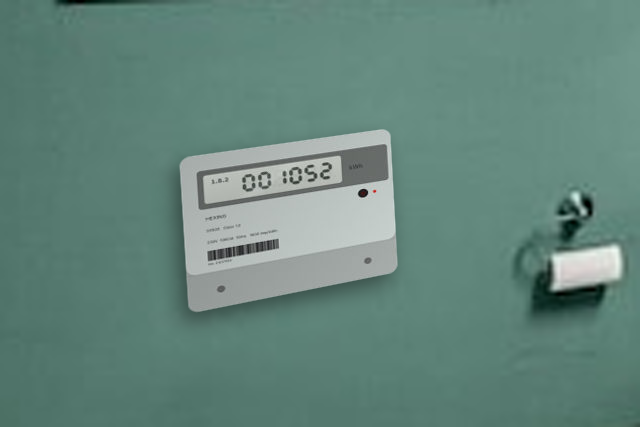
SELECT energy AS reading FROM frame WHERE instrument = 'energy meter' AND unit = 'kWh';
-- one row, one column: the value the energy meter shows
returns 1052 kWh
